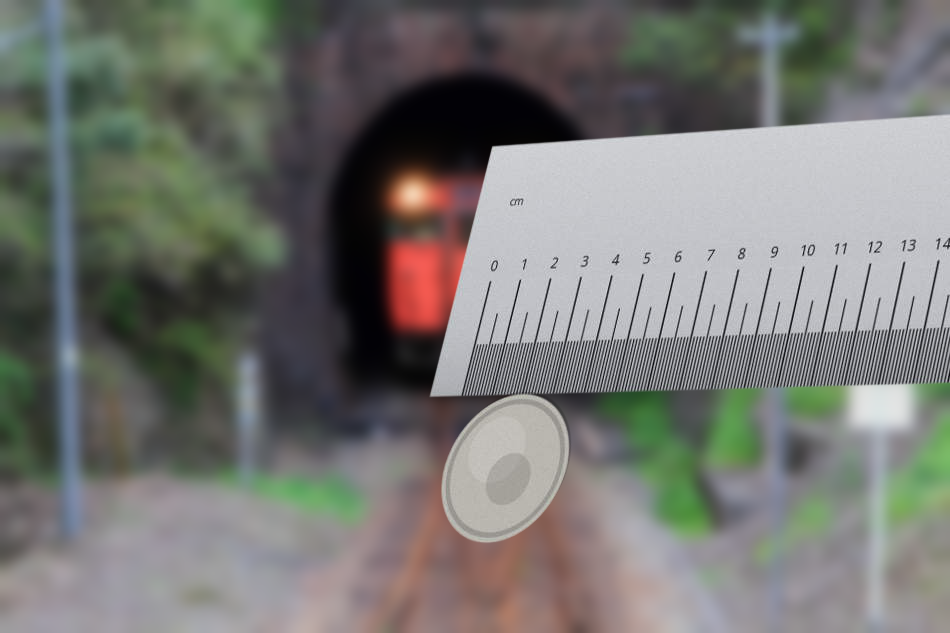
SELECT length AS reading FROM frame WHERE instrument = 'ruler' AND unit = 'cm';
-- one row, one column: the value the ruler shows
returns 4 cm
